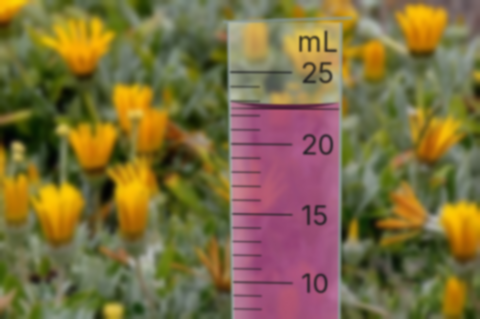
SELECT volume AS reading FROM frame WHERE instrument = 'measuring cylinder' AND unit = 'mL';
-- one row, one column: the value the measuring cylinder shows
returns 22.5 mL
